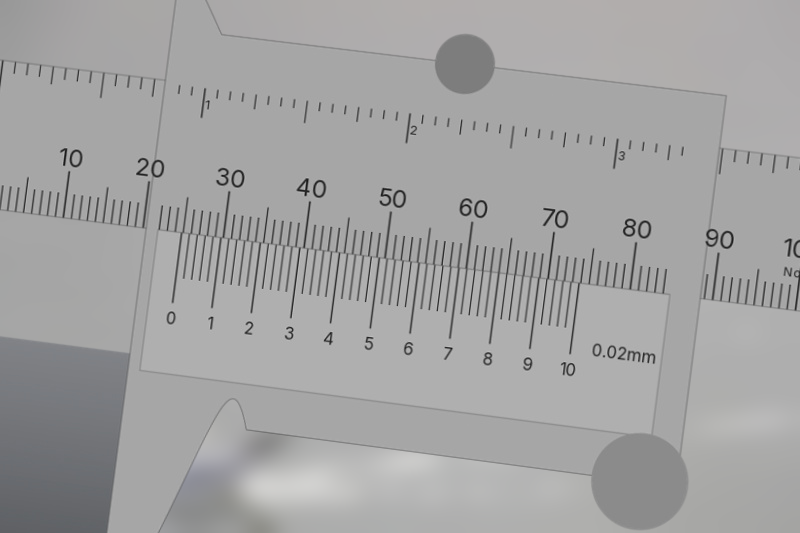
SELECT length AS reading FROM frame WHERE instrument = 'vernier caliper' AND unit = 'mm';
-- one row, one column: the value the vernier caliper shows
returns 24.8 mm
